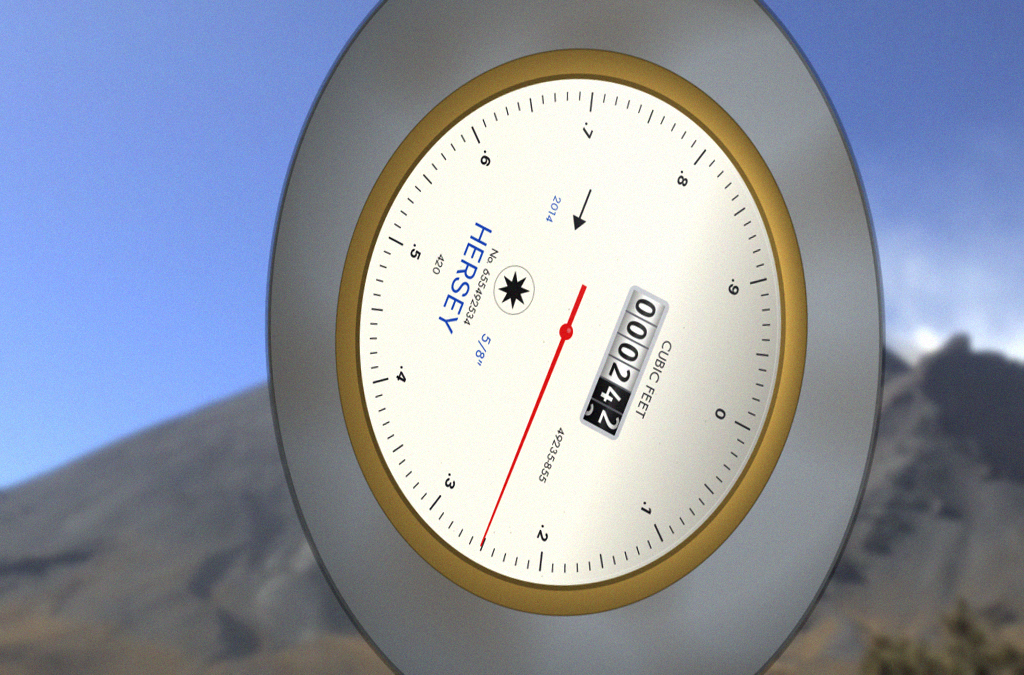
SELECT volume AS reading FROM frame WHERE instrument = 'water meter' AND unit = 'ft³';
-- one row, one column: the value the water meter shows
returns 242.25 ft³
